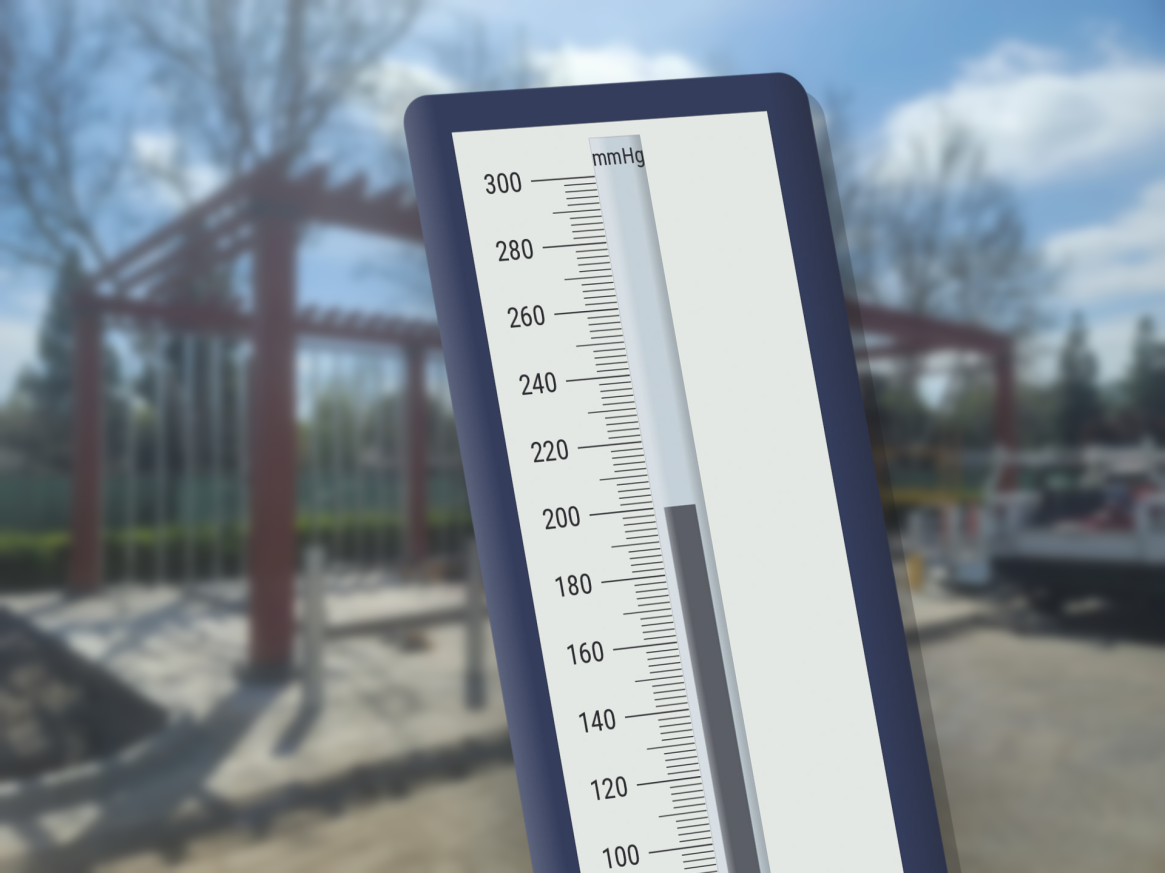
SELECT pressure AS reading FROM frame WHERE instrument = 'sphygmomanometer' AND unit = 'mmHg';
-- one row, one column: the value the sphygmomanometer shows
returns 200 mmHg
